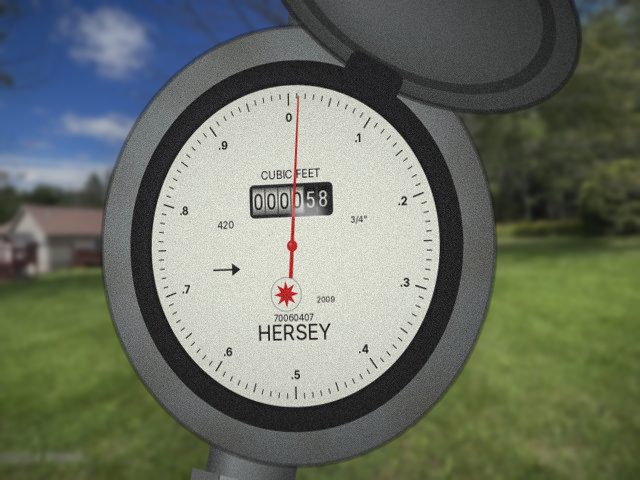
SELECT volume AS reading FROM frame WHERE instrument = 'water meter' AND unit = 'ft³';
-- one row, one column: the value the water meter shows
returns 58.01 ft³
